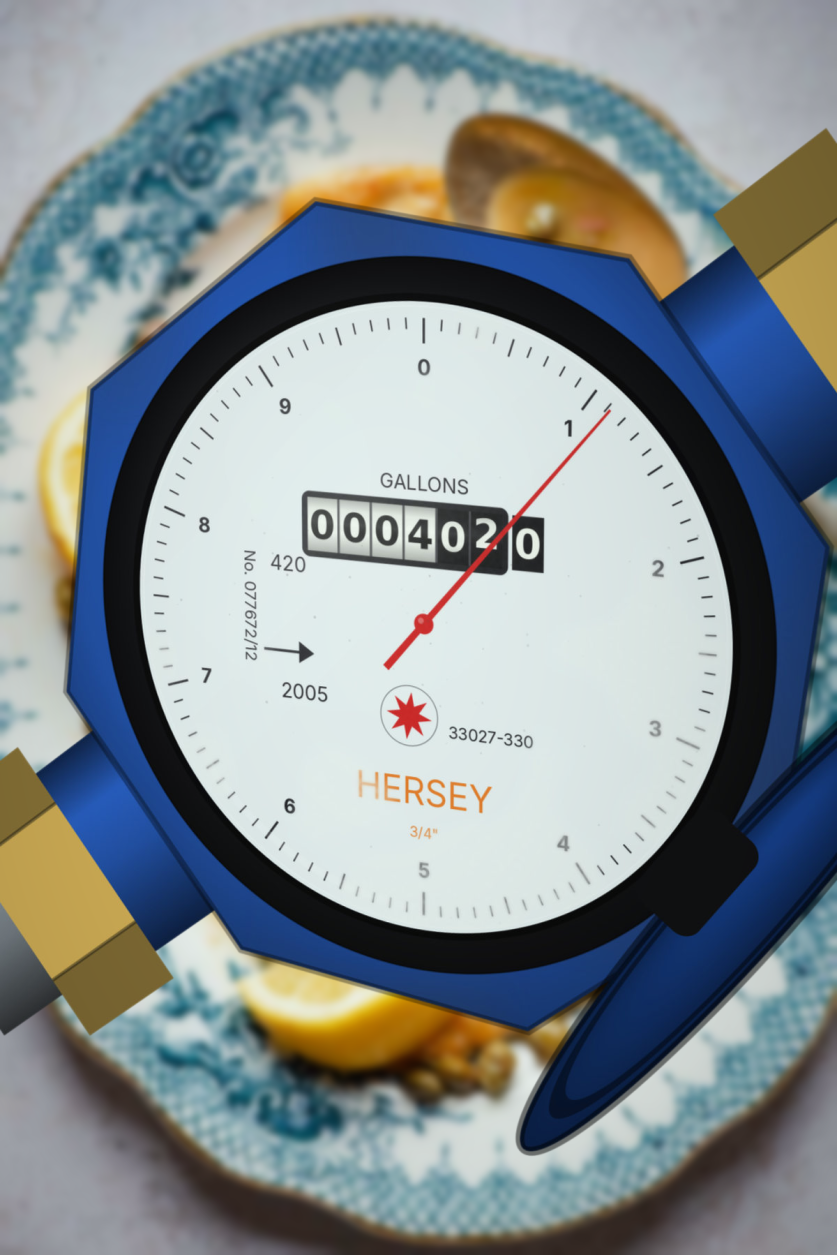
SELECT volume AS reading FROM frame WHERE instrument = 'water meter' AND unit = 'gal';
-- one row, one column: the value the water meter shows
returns 4021.1 gal
